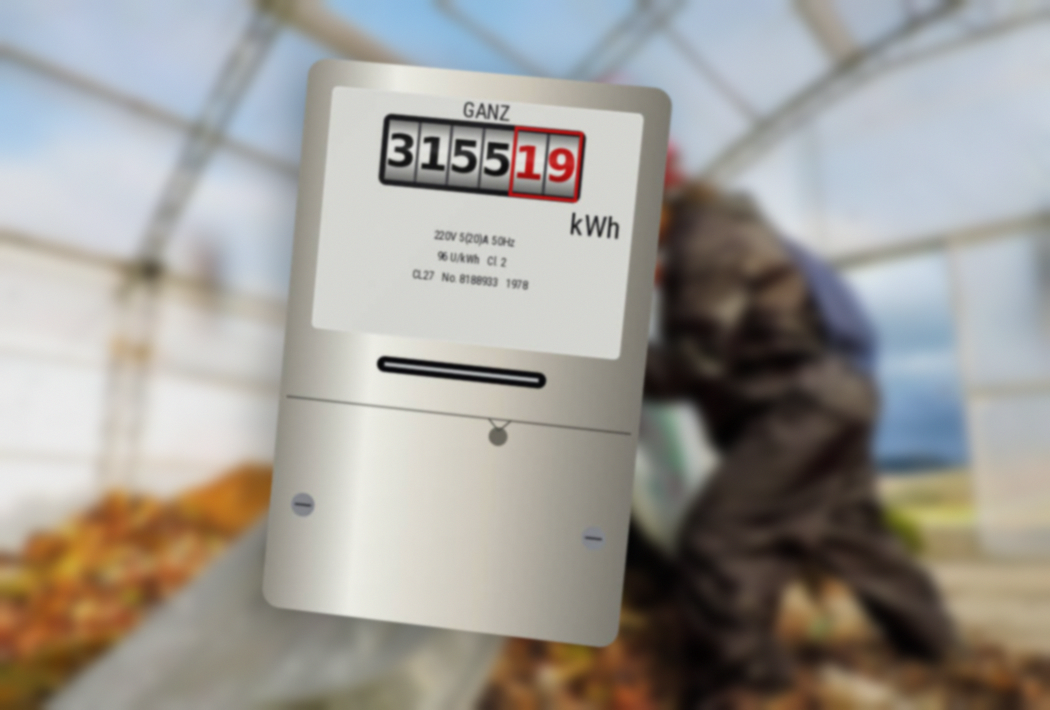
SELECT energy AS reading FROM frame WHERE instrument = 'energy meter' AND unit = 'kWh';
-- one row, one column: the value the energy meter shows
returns 3155.19 kWh
